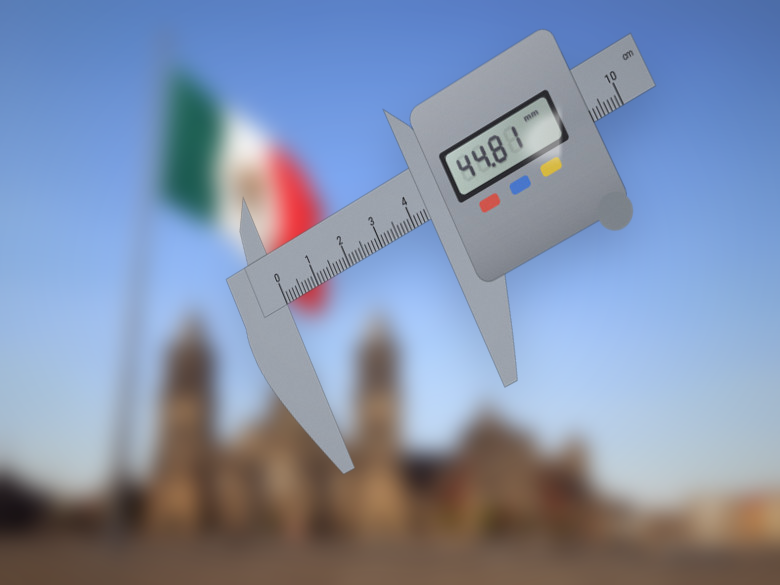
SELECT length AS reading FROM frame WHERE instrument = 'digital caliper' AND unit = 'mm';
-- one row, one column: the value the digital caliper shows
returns 44.81 mm
